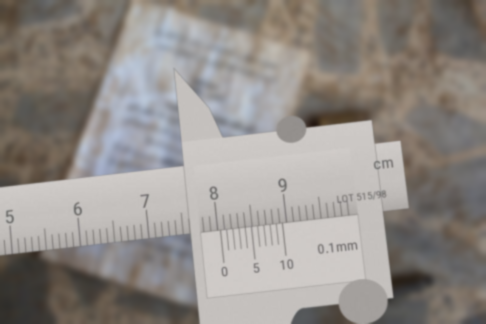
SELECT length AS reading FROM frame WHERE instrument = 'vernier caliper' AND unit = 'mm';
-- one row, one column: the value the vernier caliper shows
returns 80.4 mm
